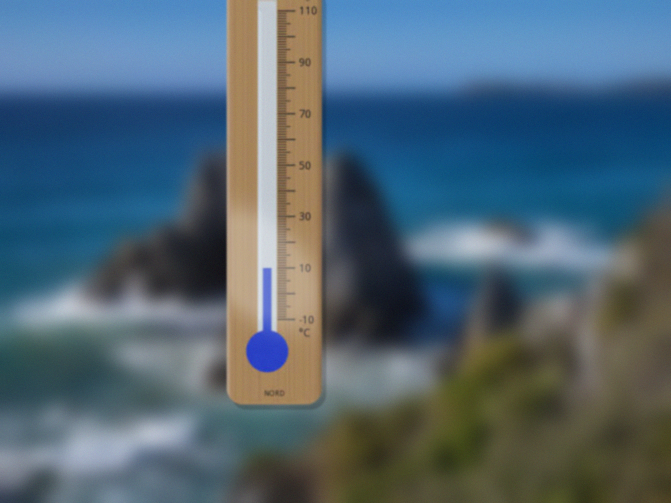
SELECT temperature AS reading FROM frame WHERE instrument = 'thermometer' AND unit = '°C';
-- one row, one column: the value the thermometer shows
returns 10 °C
